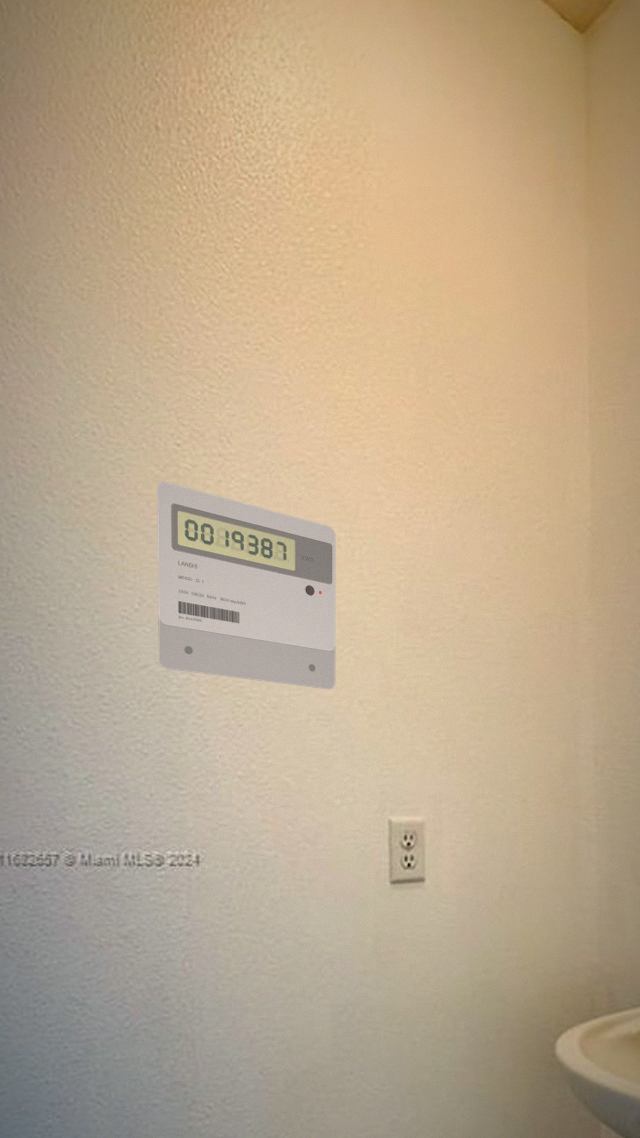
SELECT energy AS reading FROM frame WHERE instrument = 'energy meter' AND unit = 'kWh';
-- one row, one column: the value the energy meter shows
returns 19387 kWh
